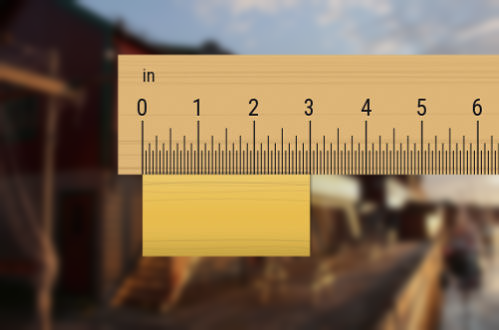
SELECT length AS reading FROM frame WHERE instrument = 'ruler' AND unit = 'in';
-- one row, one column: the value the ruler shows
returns 3 in
